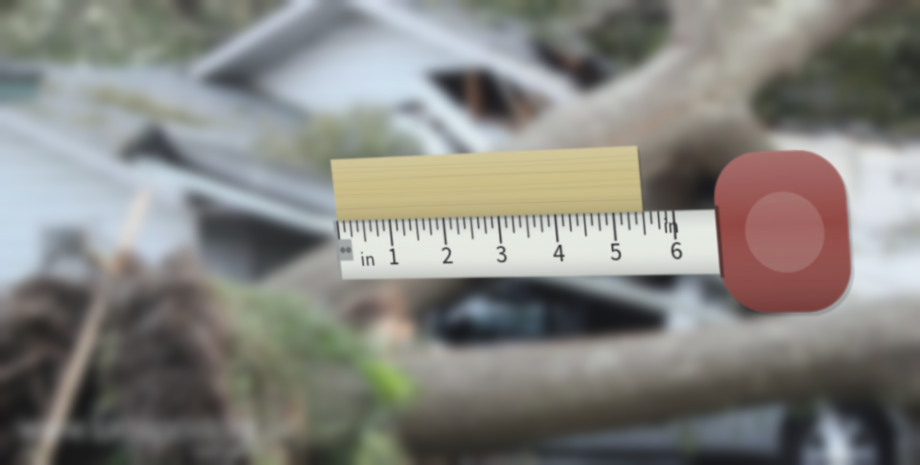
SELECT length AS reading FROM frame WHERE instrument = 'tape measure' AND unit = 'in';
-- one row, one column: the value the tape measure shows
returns 5.5 in
